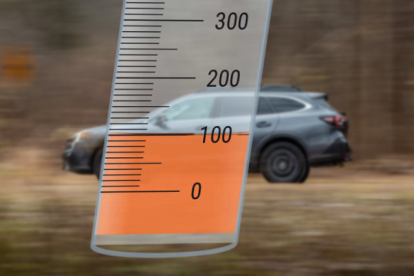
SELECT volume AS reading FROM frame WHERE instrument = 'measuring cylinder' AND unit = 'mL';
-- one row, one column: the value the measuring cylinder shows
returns 100 mL
